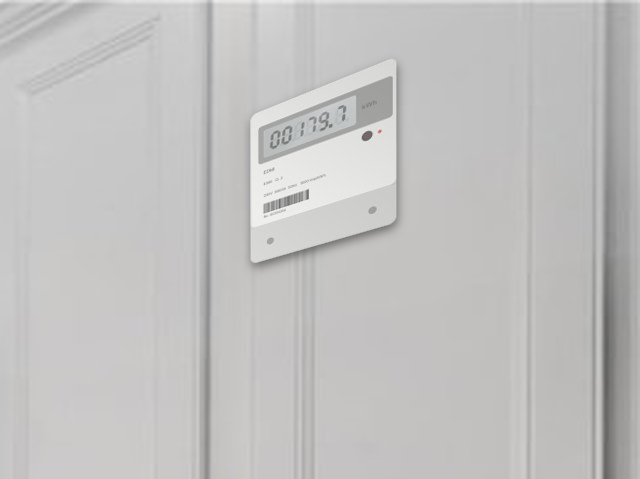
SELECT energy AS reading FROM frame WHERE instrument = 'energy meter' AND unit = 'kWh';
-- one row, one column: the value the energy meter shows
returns 179.7 kWh
